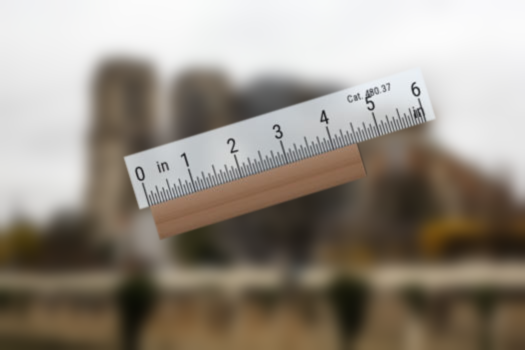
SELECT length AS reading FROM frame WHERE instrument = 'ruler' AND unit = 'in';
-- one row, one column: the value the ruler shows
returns 4.5 in
